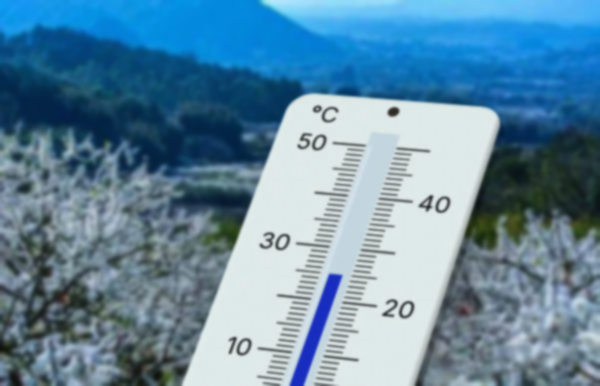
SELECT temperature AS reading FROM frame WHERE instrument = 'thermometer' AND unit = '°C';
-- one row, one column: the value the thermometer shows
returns 25 °C
